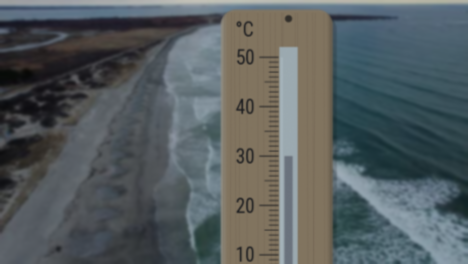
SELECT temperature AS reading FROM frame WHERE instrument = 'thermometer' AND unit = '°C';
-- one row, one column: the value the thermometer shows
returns 30 °C
